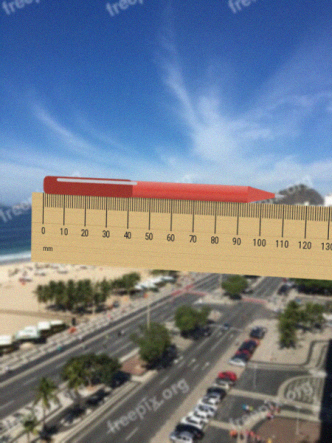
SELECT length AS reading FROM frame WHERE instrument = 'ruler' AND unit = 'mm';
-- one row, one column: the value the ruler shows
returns 110 mm
